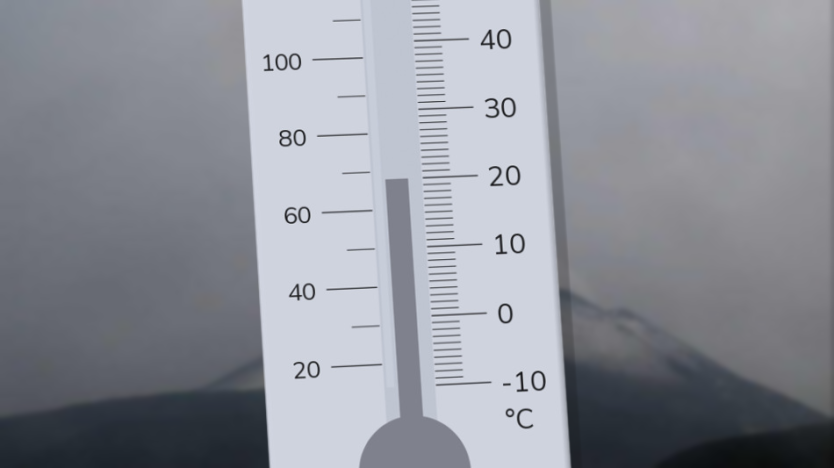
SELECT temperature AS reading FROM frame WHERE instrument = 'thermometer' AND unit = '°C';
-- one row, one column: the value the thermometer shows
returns 20 °C
